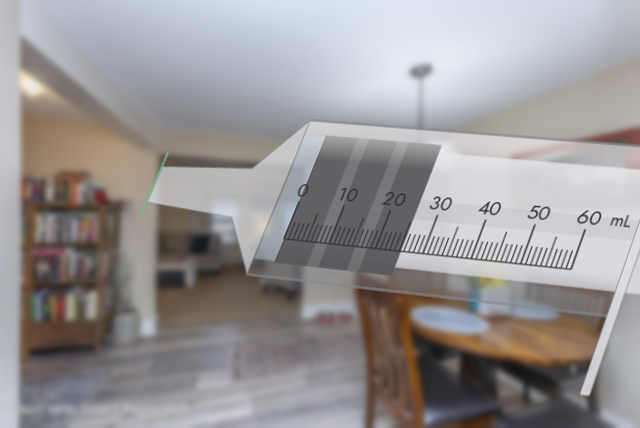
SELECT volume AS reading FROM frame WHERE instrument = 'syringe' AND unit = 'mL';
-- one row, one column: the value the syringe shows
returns 0 mL
